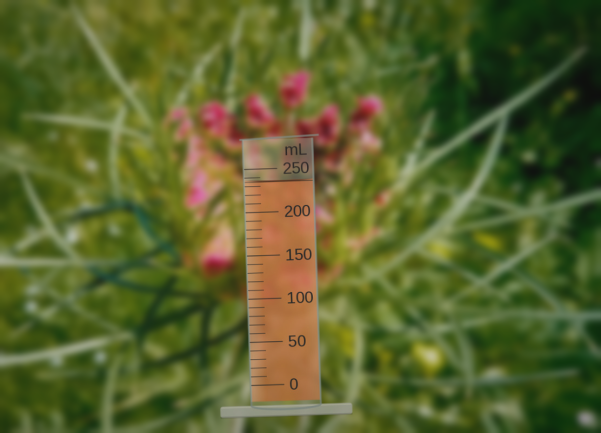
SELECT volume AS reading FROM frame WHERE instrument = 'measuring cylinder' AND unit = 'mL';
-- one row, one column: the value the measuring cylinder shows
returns 235 mL
